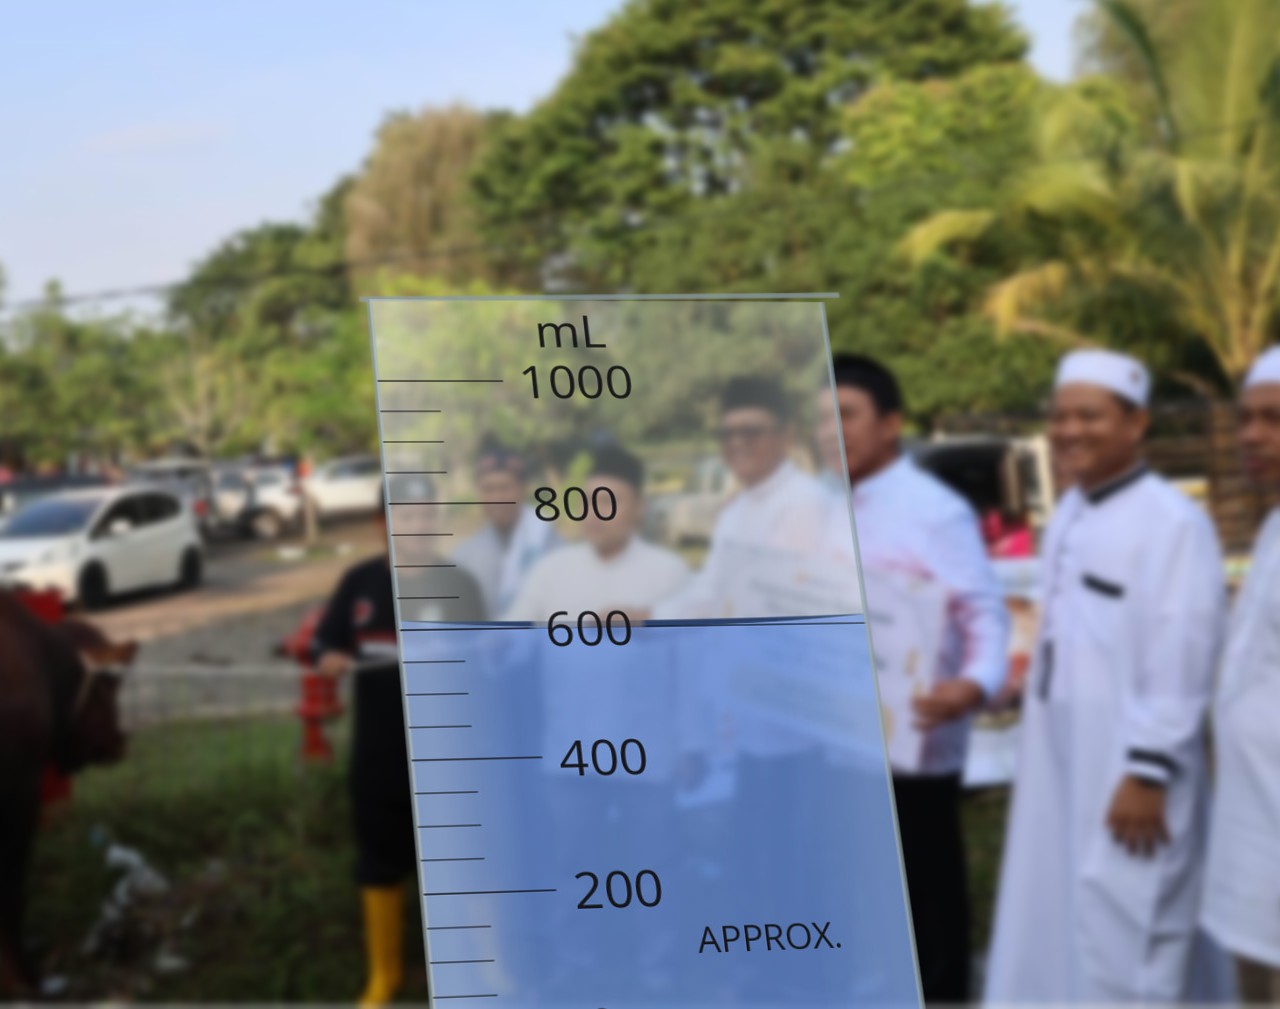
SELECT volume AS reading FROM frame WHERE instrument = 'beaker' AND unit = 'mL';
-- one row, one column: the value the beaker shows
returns 600 mL
